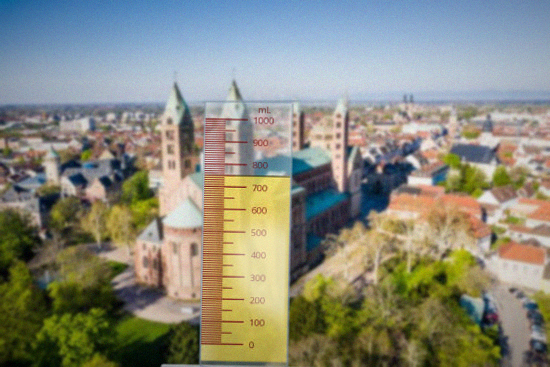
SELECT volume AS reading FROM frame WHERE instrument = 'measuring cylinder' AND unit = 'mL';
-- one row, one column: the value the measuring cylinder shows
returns 750 mL
